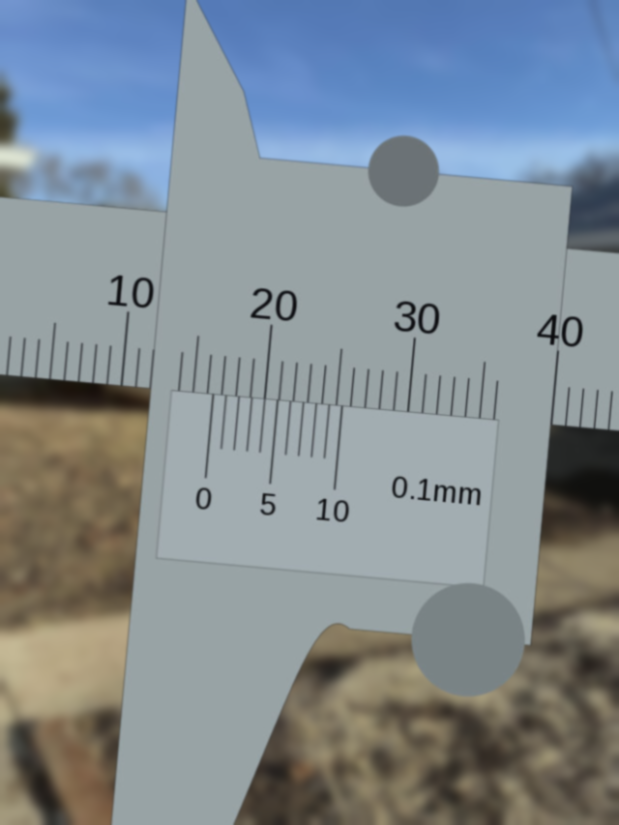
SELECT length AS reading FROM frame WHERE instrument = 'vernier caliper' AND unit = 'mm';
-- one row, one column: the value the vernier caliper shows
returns 16.4 mm
